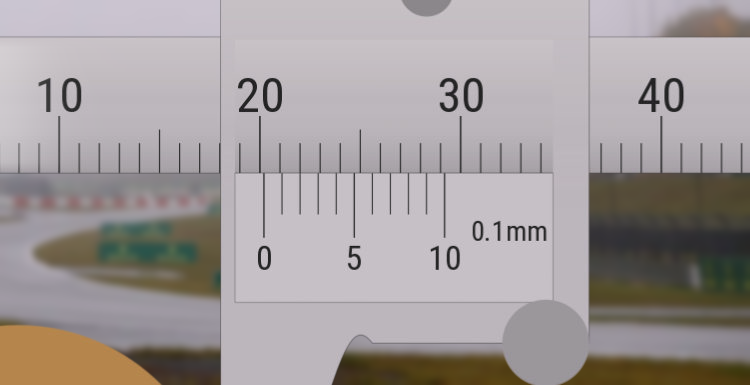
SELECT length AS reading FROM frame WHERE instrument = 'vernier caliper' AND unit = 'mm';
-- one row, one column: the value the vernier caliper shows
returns 20.2 mm
